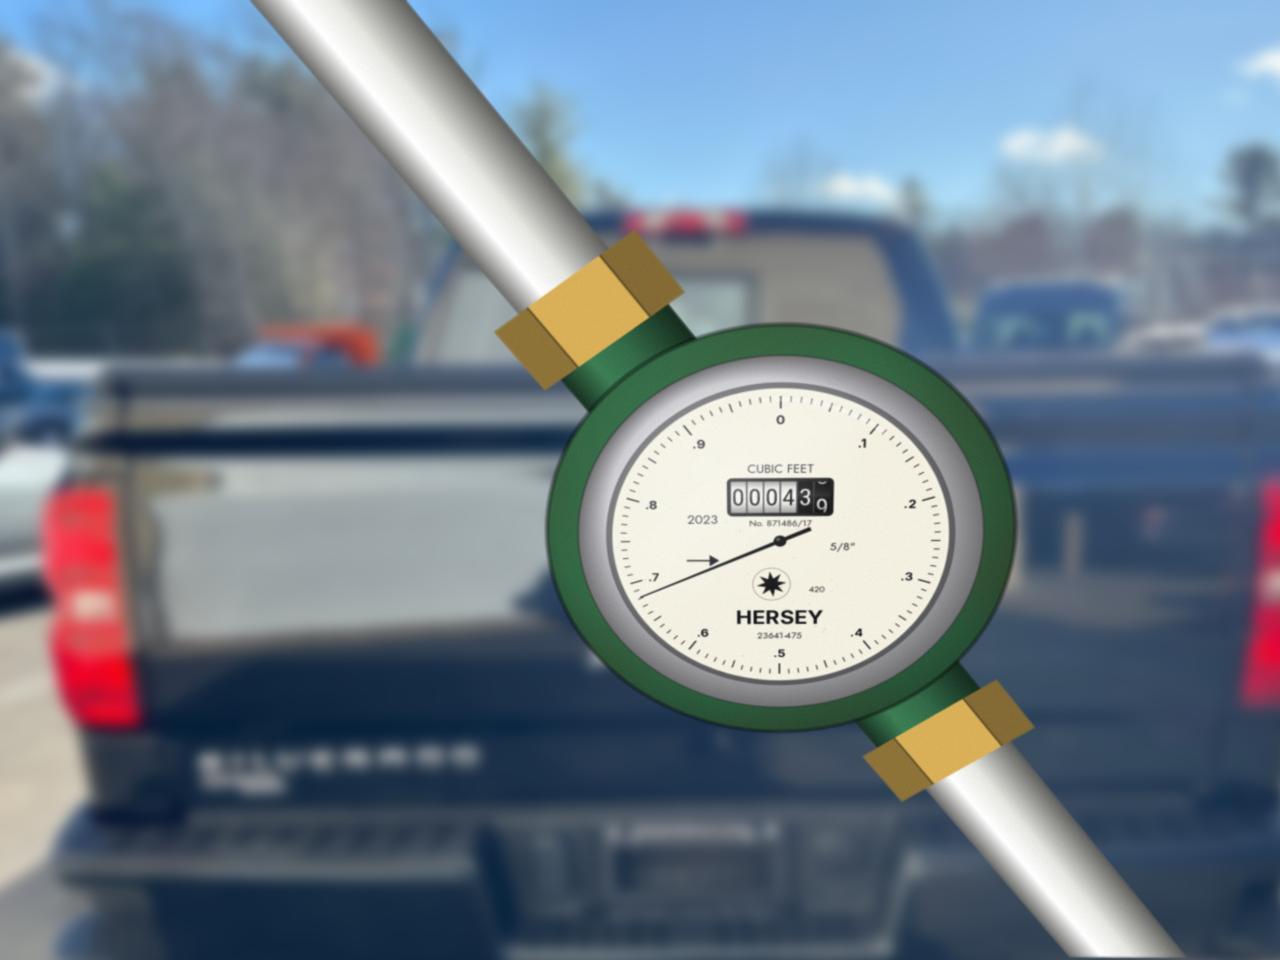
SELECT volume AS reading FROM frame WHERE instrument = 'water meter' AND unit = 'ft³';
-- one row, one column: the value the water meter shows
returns 438.68 ft³
